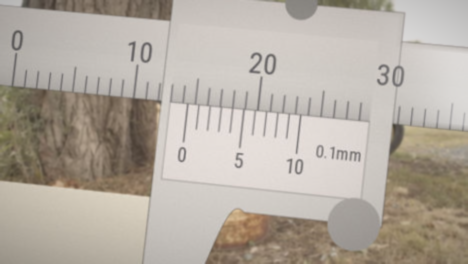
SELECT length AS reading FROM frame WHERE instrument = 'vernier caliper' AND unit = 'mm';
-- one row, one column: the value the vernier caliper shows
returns 14.4 mm
